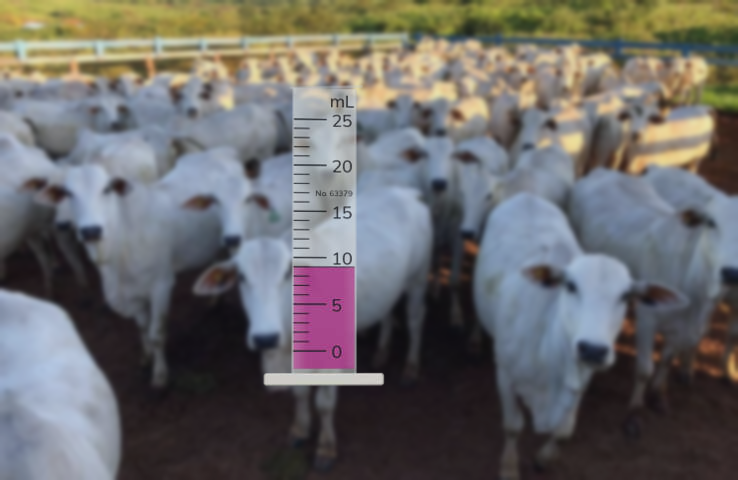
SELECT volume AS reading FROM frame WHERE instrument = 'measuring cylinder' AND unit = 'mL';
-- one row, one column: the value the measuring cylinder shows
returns 9 mL
